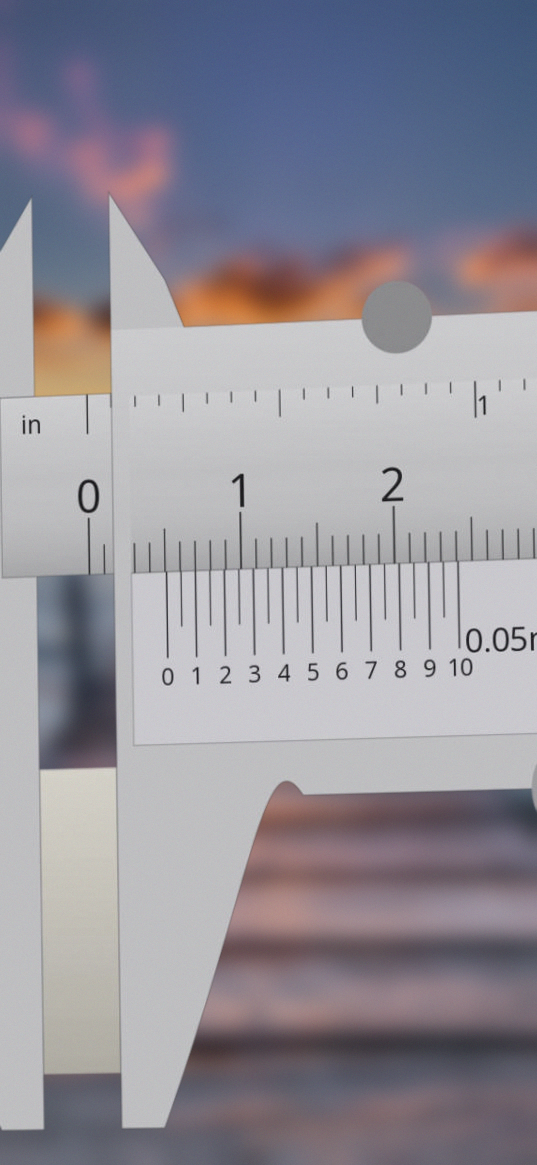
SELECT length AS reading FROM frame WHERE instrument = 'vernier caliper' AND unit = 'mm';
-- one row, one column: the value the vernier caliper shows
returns 5.1 mm
